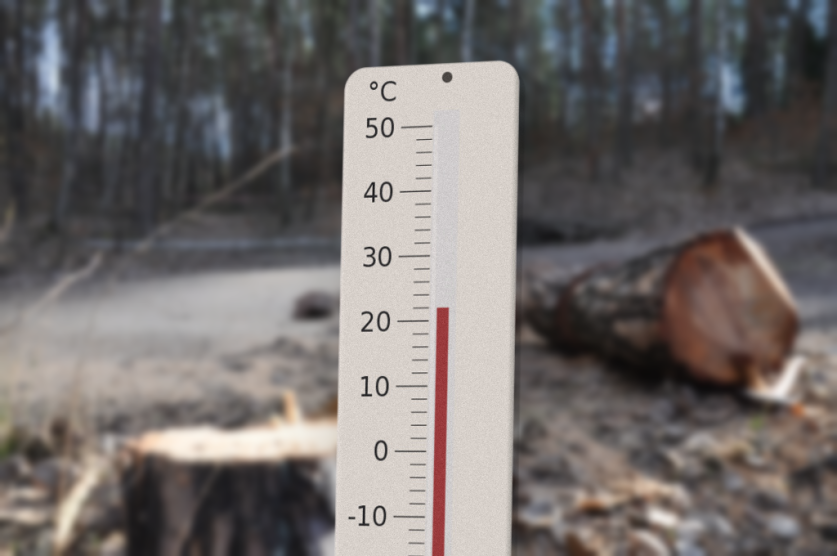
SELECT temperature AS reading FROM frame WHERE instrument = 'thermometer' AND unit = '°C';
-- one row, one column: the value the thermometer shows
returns 22 °C
